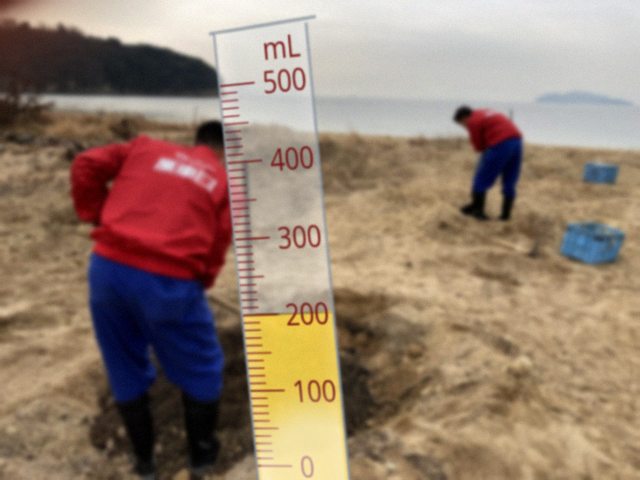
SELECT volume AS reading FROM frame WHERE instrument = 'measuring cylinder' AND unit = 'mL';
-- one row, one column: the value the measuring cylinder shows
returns 200 mL
